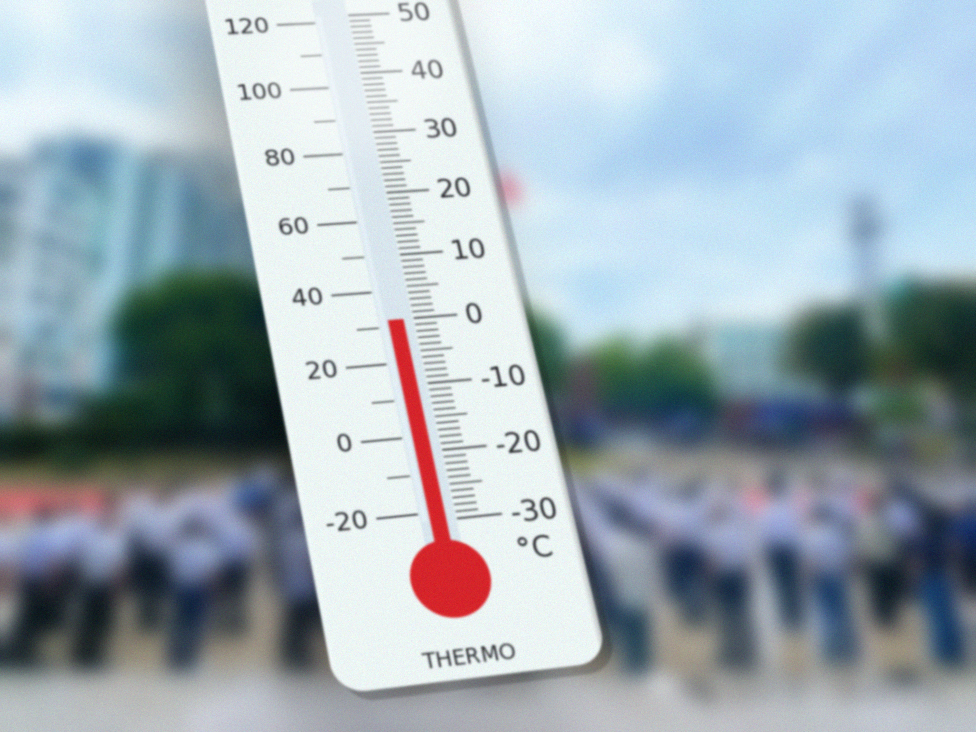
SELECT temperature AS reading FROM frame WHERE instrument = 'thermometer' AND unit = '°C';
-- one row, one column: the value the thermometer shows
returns 0 °C
